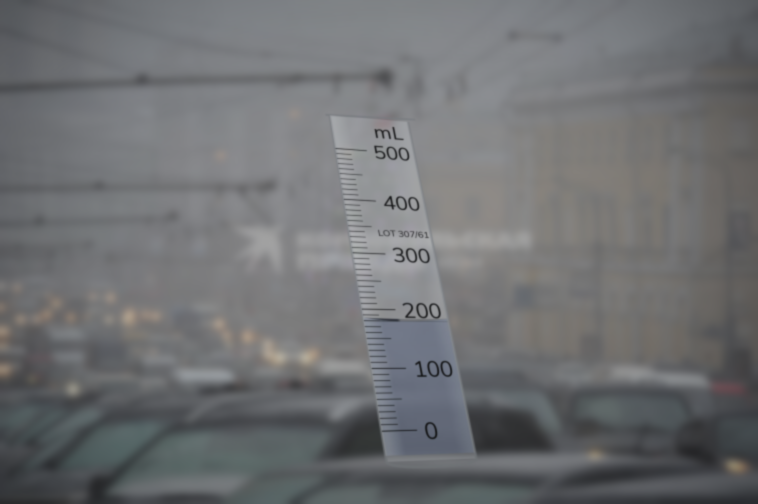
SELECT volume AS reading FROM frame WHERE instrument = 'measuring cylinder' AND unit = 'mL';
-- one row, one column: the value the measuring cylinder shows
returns 180 mL
